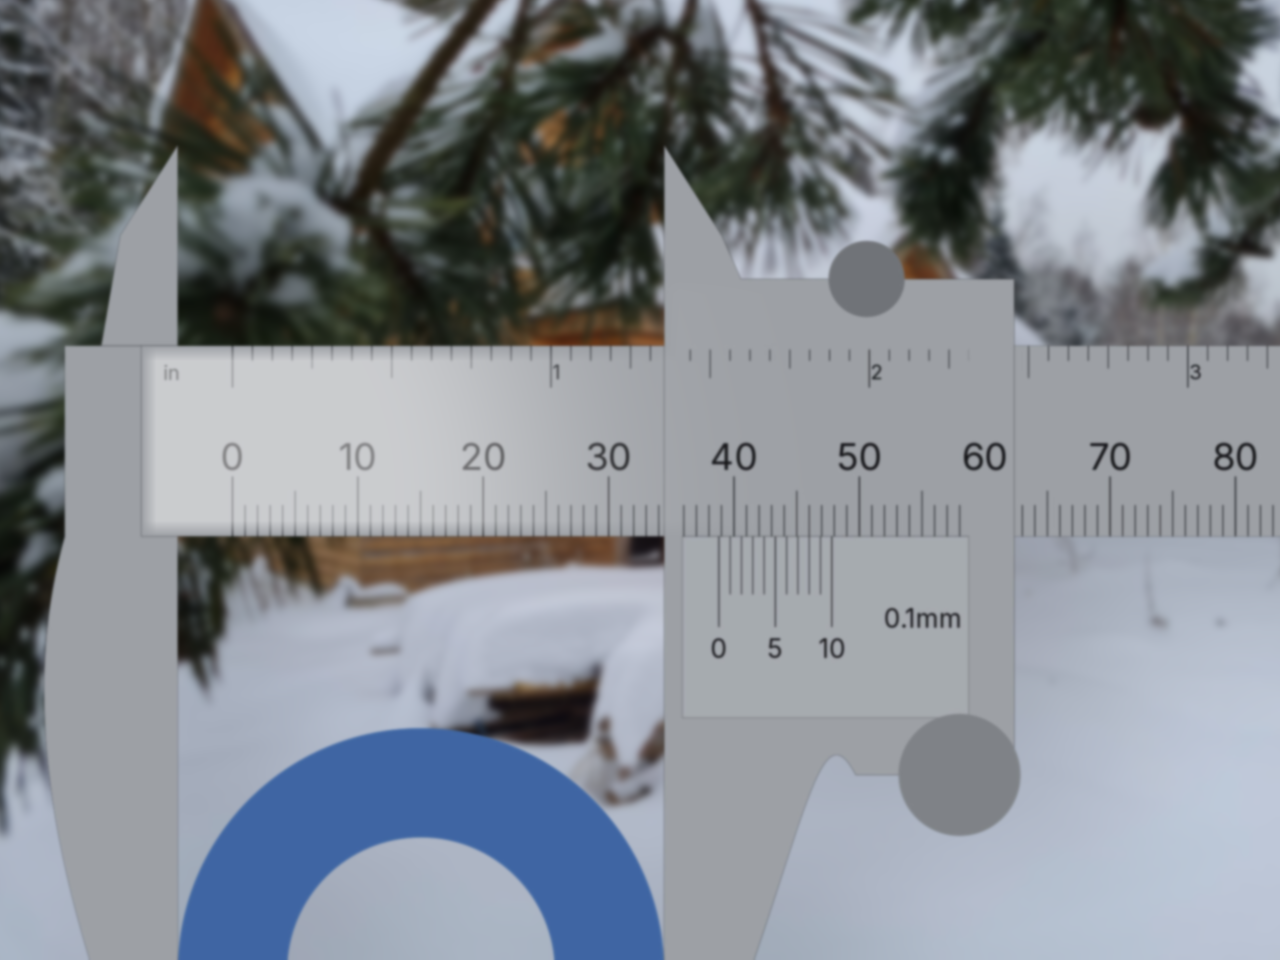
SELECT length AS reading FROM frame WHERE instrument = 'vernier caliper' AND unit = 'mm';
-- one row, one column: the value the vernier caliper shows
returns 38.8 mm
